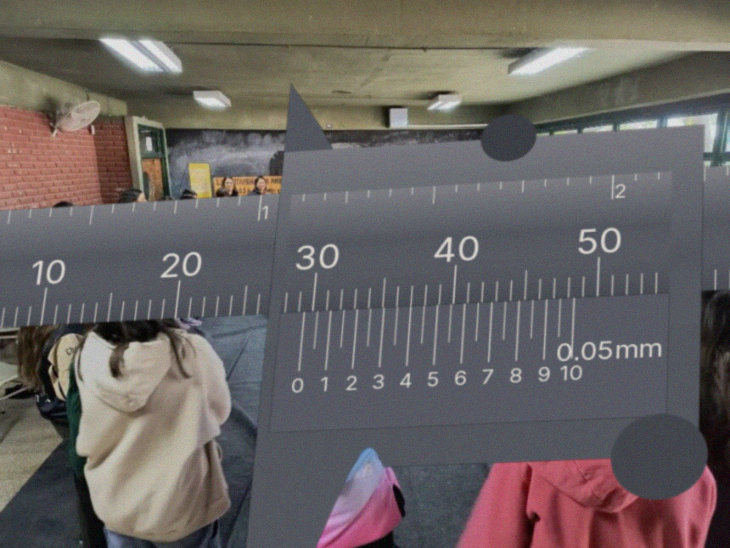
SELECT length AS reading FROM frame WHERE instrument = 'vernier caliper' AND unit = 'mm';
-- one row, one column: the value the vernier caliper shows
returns 29.4 mm
